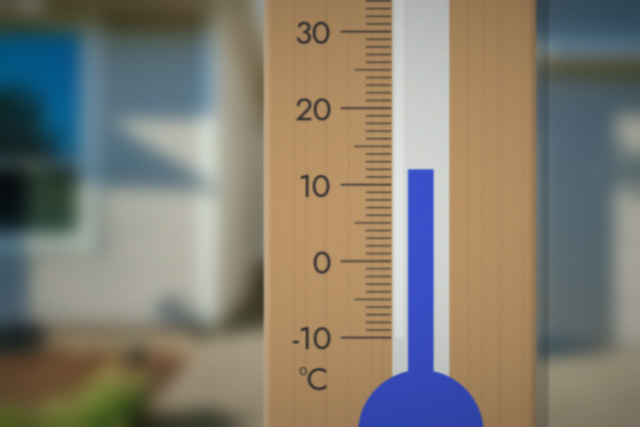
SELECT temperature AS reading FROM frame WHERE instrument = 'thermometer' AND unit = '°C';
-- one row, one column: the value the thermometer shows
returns 12 °C
